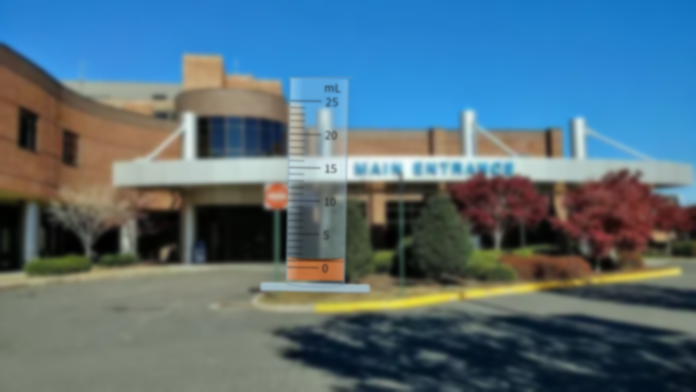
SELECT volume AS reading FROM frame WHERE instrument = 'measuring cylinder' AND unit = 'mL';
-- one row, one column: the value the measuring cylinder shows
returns 1 mL
